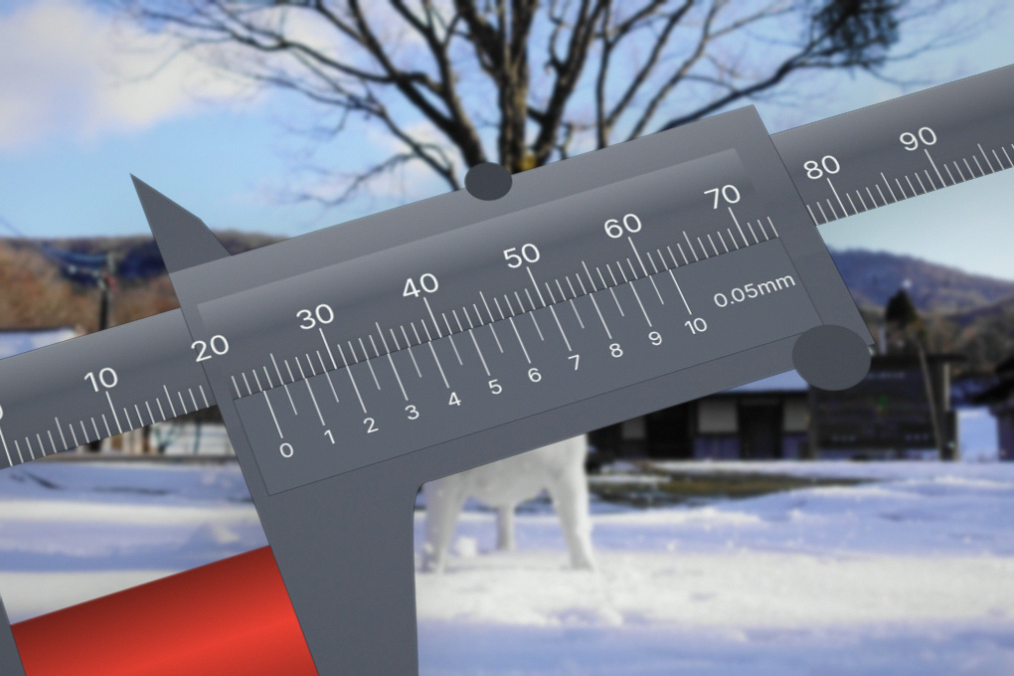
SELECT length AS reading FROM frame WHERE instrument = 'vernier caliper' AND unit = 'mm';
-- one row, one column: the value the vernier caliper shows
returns 23.2 mm
